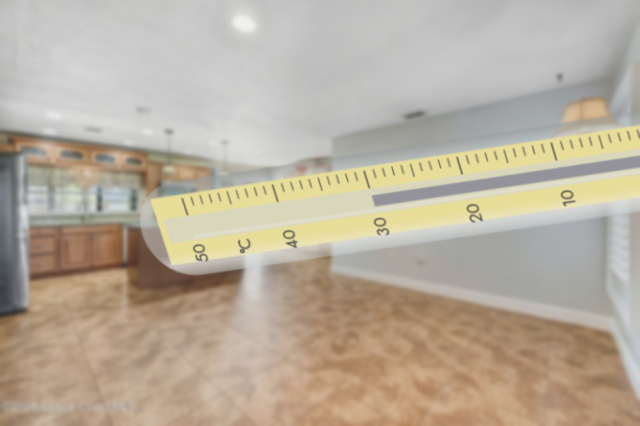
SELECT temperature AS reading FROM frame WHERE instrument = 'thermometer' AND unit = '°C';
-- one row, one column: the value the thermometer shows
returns 30 °C
